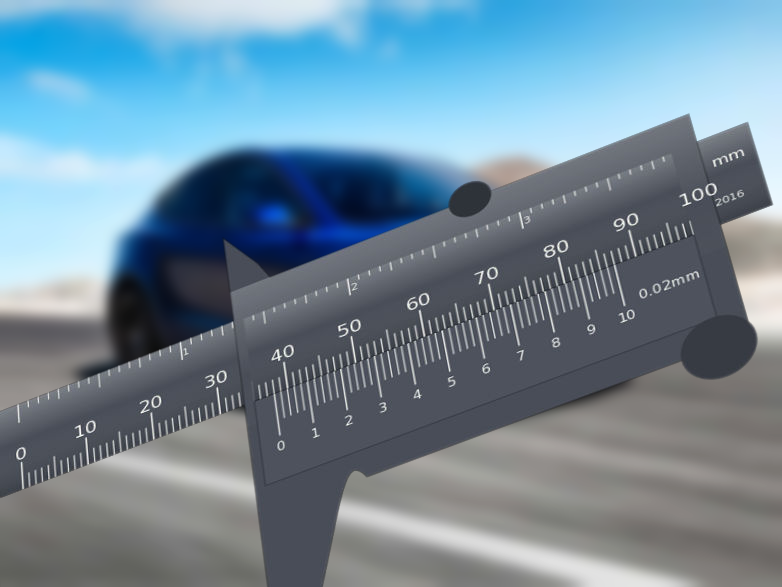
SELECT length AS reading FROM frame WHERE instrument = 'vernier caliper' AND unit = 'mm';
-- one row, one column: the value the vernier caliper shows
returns 38.0 mm
